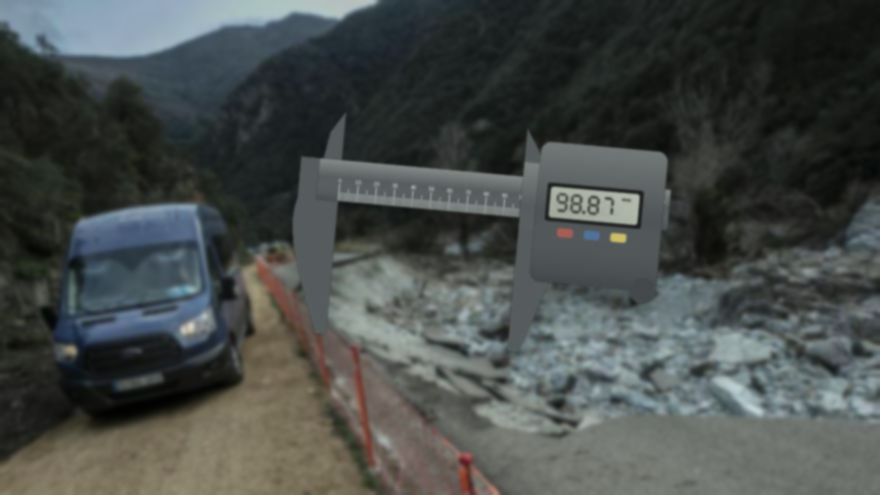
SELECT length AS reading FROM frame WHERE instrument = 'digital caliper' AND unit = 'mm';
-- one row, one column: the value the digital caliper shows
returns 98.87 mm
